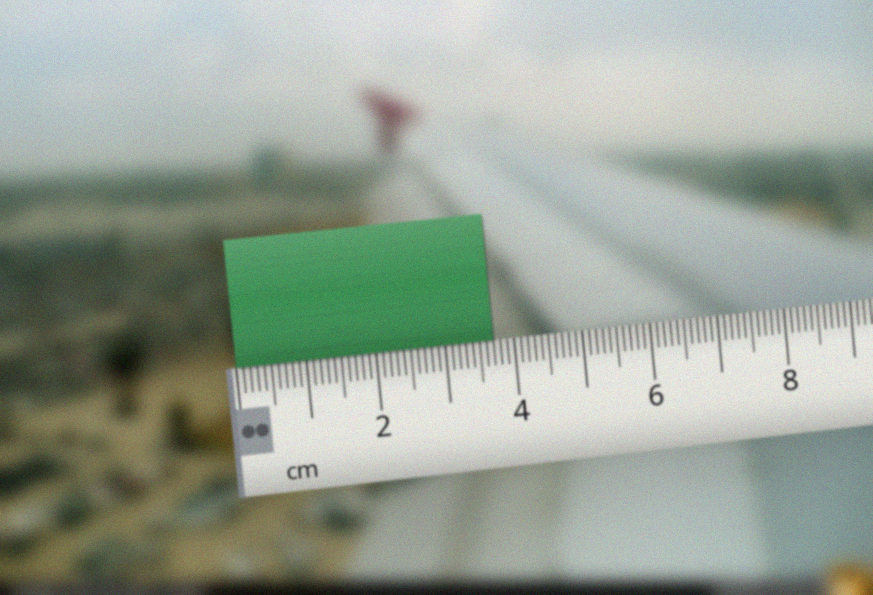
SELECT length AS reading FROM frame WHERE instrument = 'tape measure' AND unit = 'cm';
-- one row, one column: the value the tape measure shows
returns 3.7 cm
